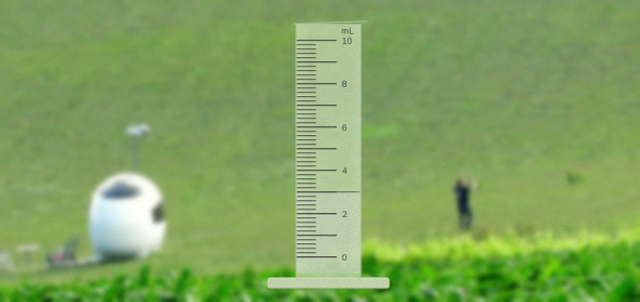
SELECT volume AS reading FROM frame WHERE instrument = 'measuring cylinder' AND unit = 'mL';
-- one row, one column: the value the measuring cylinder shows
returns 3 mL
